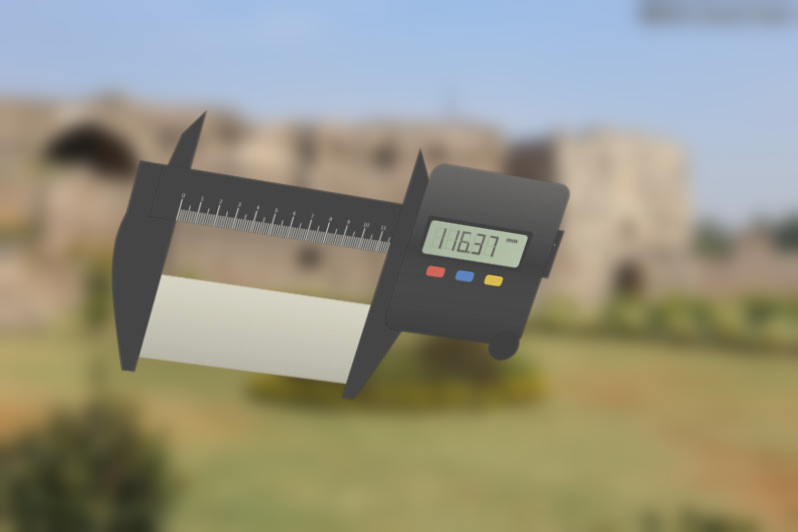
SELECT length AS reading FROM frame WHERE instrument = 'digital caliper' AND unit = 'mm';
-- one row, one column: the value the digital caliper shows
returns 116.37 mm
